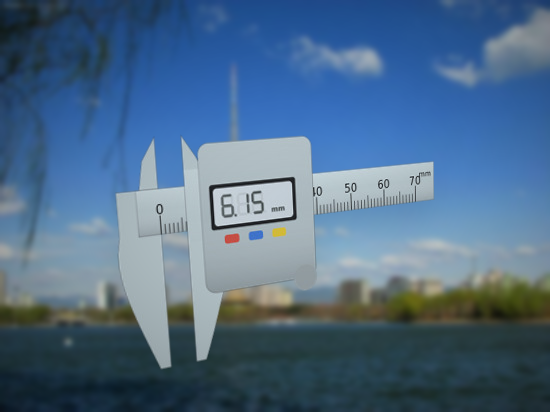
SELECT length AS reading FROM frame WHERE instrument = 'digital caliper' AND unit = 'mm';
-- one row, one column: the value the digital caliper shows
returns 6.15 mm
